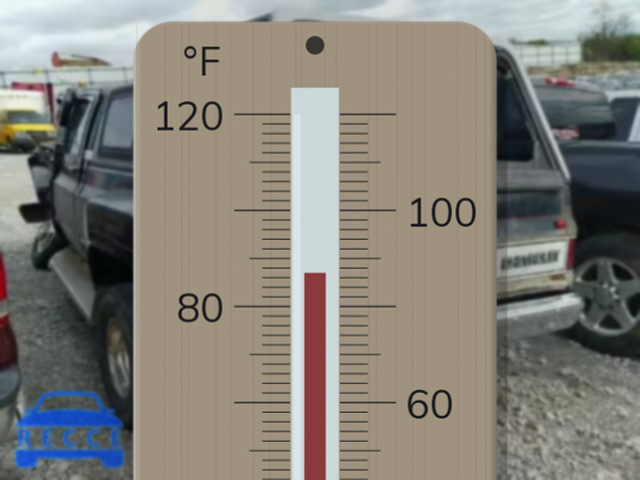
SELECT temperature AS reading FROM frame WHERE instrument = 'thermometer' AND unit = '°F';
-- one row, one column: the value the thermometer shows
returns 87 °F
